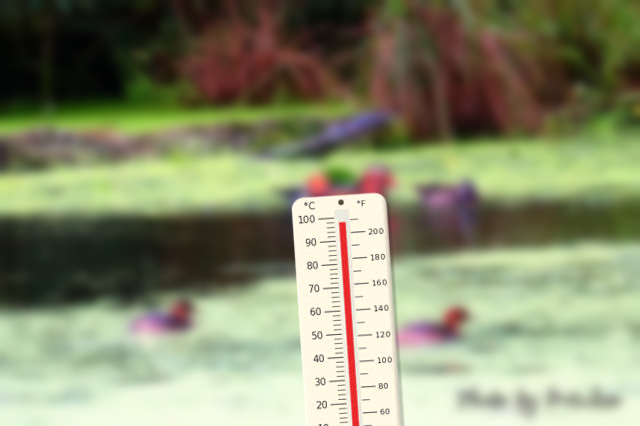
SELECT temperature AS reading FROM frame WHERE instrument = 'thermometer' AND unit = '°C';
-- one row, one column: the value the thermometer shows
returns 98 °C
